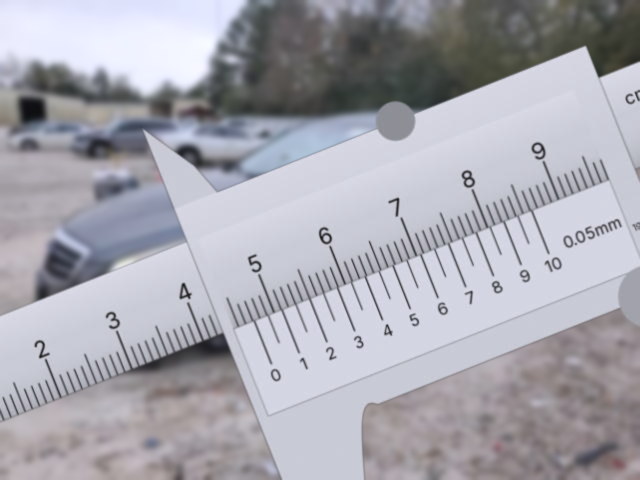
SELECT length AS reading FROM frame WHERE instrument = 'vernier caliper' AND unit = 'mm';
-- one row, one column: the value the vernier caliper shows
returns 47.2 mm
